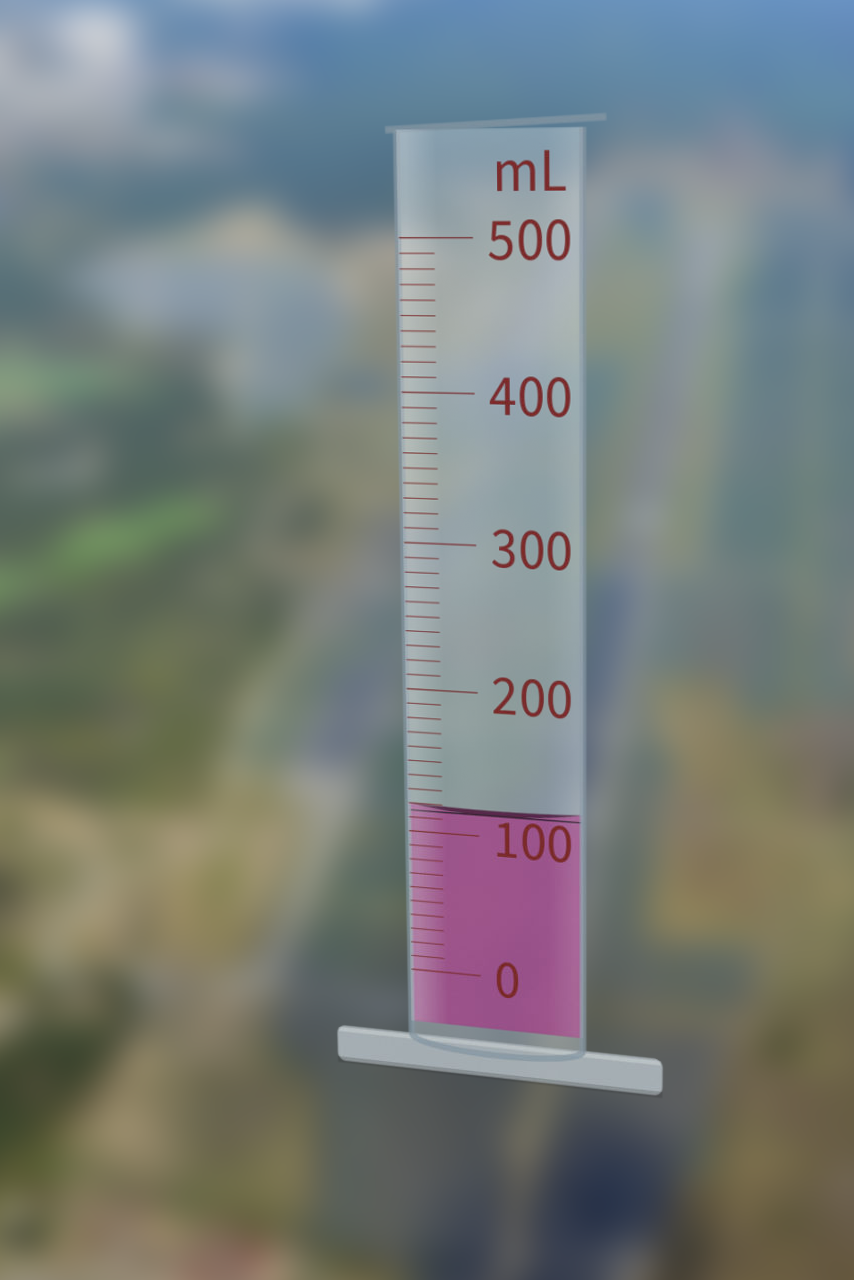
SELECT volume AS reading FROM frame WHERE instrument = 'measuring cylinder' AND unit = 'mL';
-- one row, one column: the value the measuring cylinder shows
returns 115 mL
